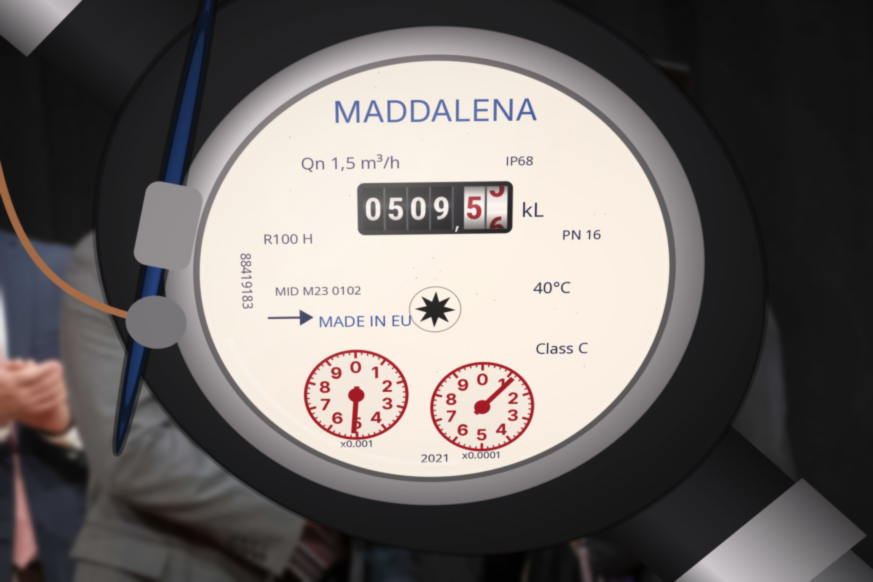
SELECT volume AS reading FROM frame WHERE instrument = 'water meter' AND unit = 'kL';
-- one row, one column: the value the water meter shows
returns 509.5551 kL
